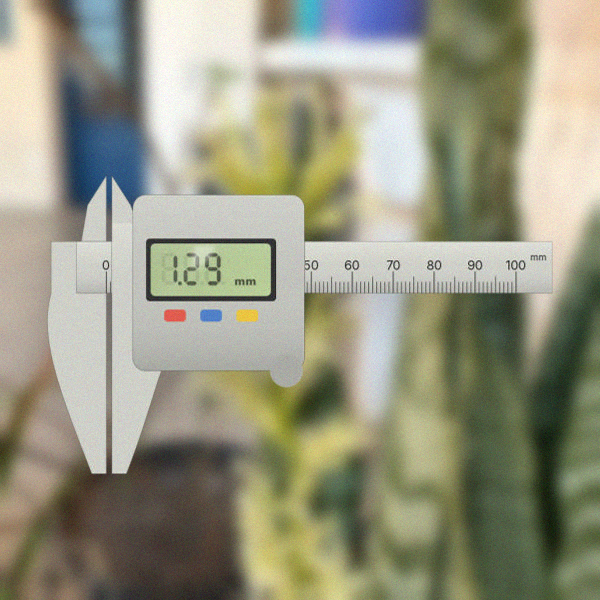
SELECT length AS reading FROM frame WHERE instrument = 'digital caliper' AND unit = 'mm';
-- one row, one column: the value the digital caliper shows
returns 1.29 mm
